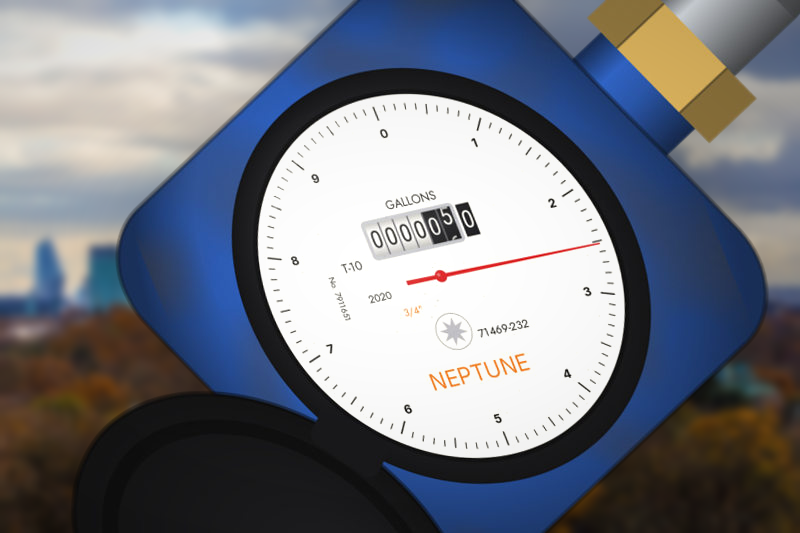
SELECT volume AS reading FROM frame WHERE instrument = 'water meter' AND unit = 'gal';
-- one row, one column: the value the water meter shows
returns 52.5 gal
